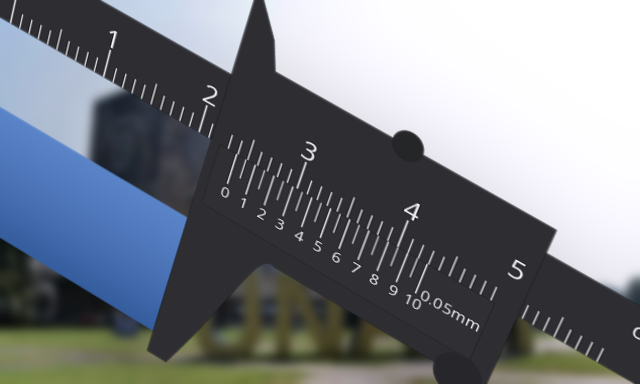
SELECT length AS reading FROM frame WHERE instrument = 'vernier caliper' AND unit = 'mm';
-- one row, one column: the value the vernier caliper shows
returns 23.9 mm
